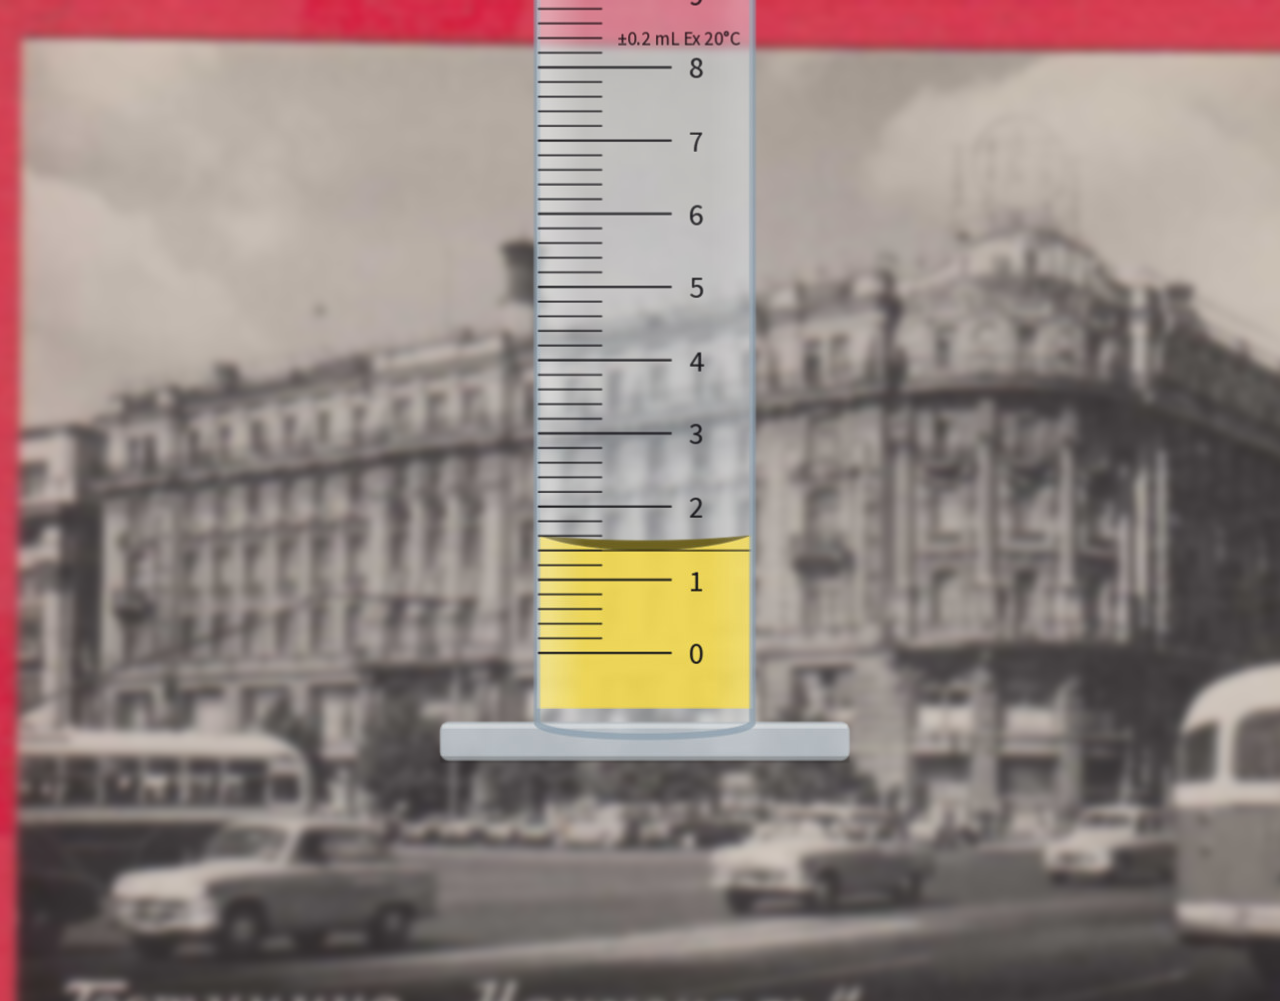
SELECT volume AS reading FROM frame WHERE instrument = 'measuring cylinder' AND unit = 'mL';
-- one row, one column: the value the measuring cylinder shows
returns 1.4 mL
